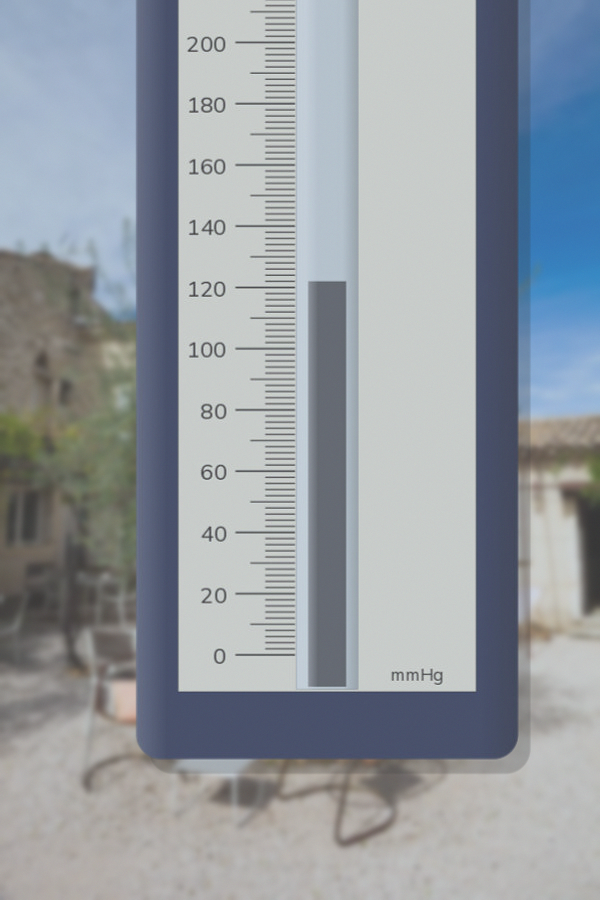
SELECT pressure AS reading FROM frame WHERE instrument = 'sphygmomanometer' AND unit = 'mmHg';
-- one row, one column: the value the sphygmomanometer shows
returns 122 mmHg
